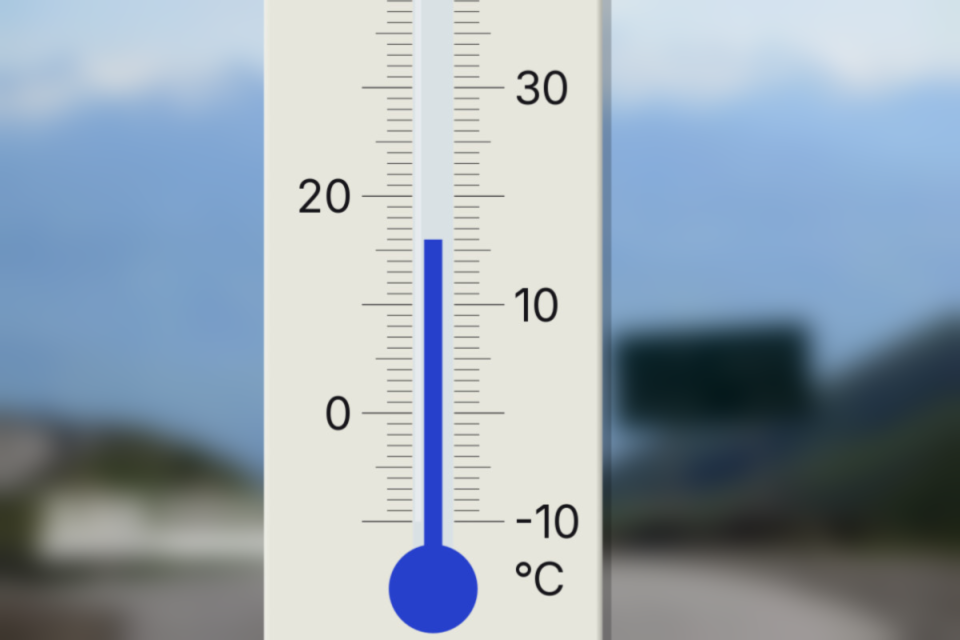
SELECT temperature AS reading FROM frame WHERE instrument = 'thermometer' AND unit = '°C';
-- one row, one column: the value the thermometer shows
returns 16 °C
